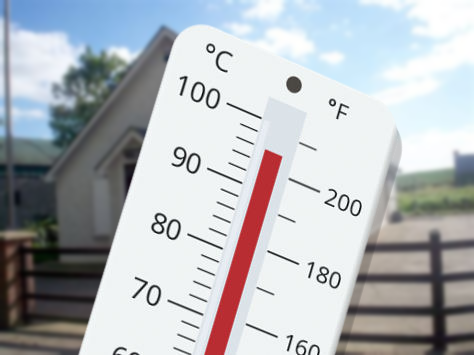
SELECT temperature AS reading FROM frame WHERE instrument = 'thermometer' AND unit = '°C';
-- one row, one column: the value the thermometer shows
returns 96 °C
